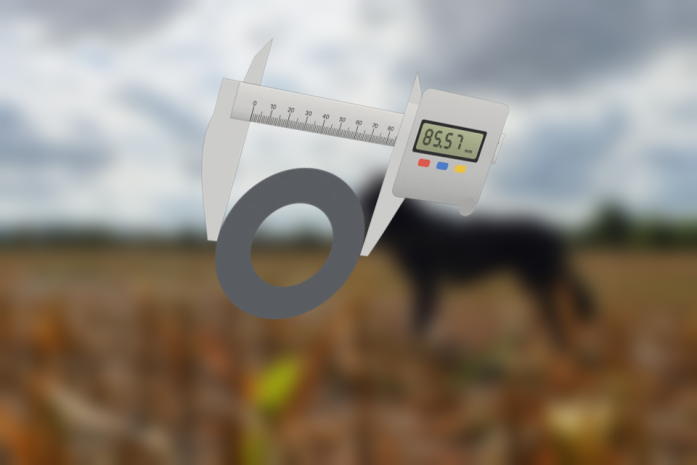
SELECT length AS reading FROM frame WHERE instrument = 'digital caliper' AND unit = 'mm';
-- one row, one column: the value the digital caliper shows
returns 85.57 mm
